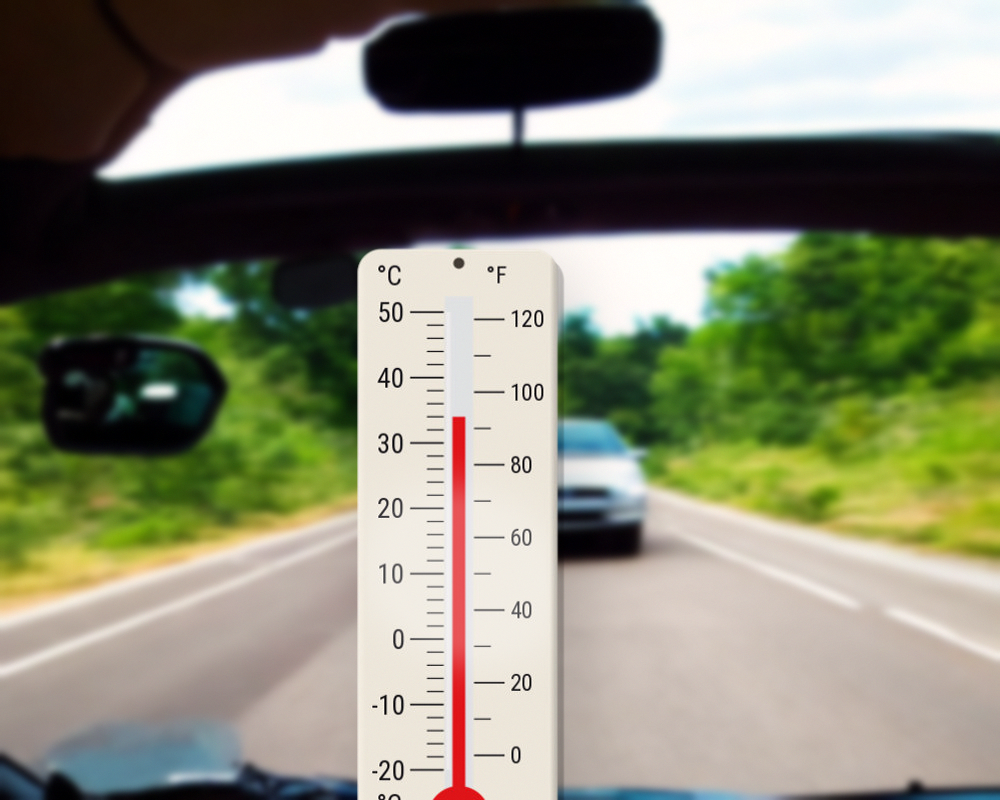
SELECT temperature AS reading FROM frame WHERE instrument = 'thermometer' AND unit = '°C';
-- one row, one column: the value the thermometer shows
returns 34 °C
